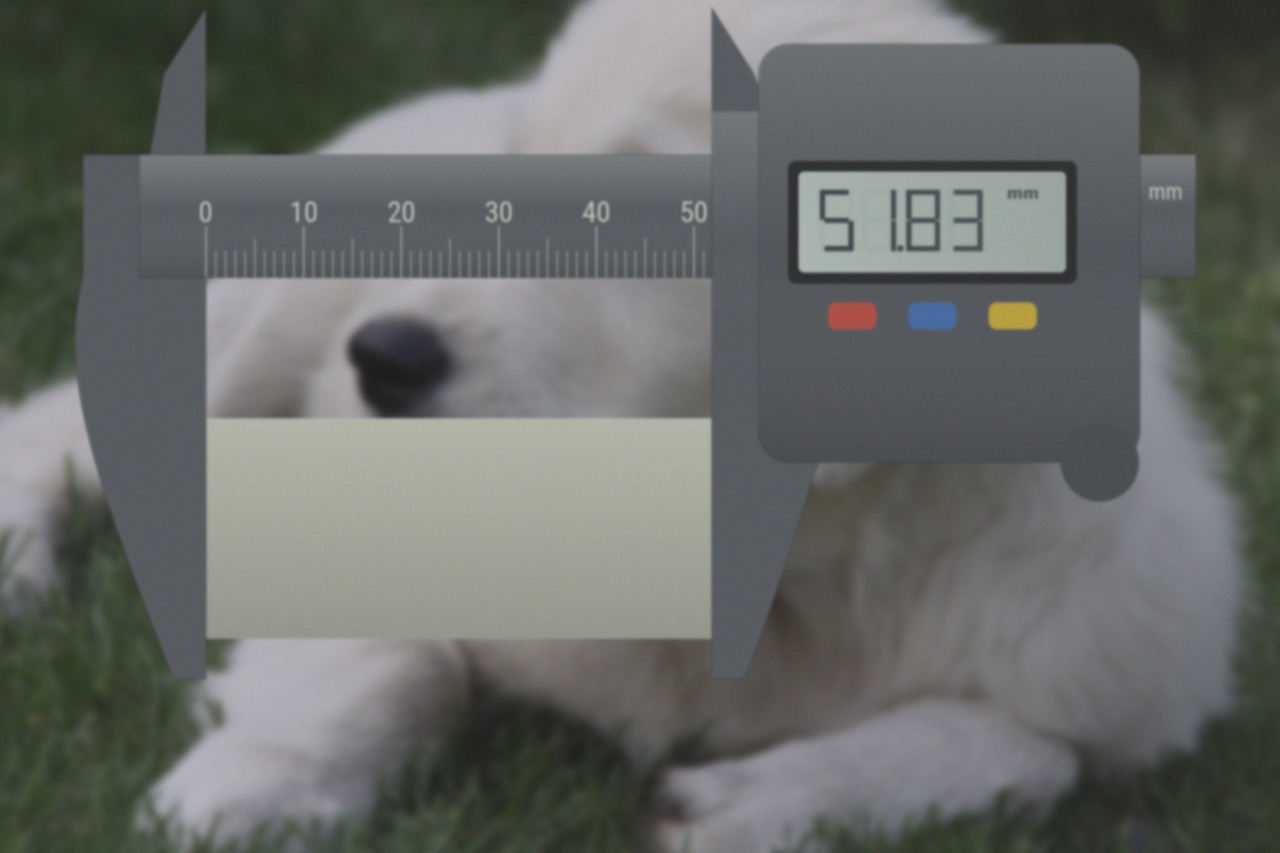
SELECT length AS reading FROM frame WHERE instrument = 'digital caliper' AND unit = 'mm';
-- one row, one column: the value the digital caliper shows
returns 51.83 mm
